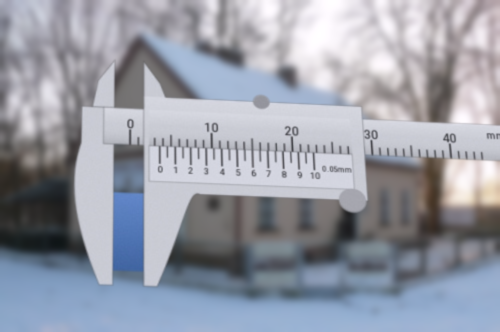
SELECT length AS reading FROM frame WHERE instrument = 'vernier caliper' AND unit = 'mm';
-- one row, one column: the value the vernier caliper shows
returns 3.6 mm
